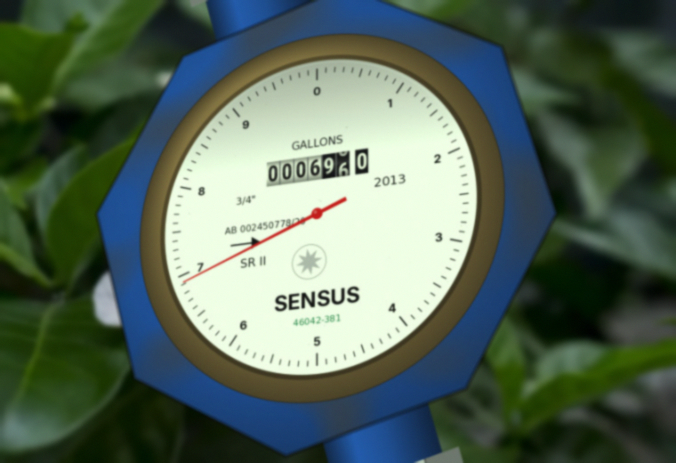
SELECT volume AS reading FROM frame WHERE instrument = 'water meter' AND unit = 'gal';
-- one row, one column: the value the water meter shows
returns 6956.9 gal
